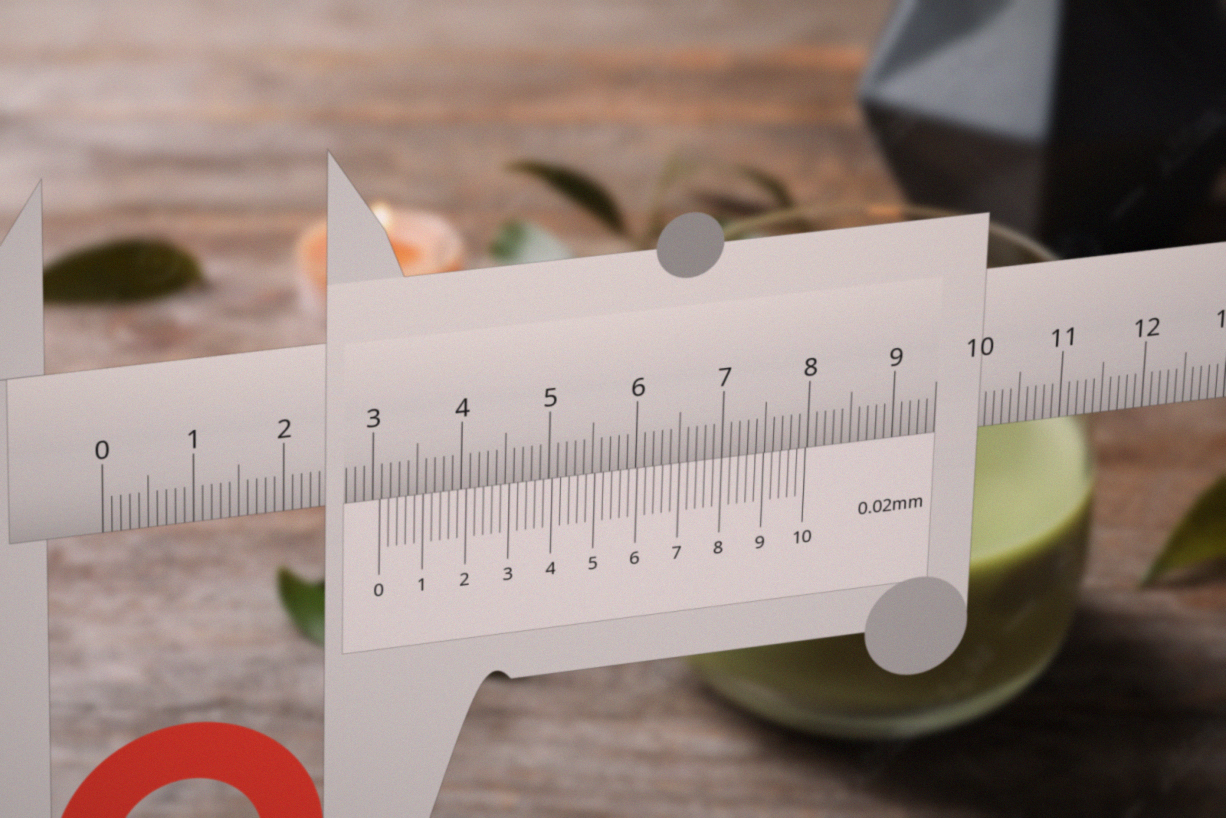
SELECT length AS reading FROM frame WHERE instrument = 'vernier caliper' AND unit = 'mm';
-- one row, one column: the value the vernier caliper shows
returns 30.8 mm
